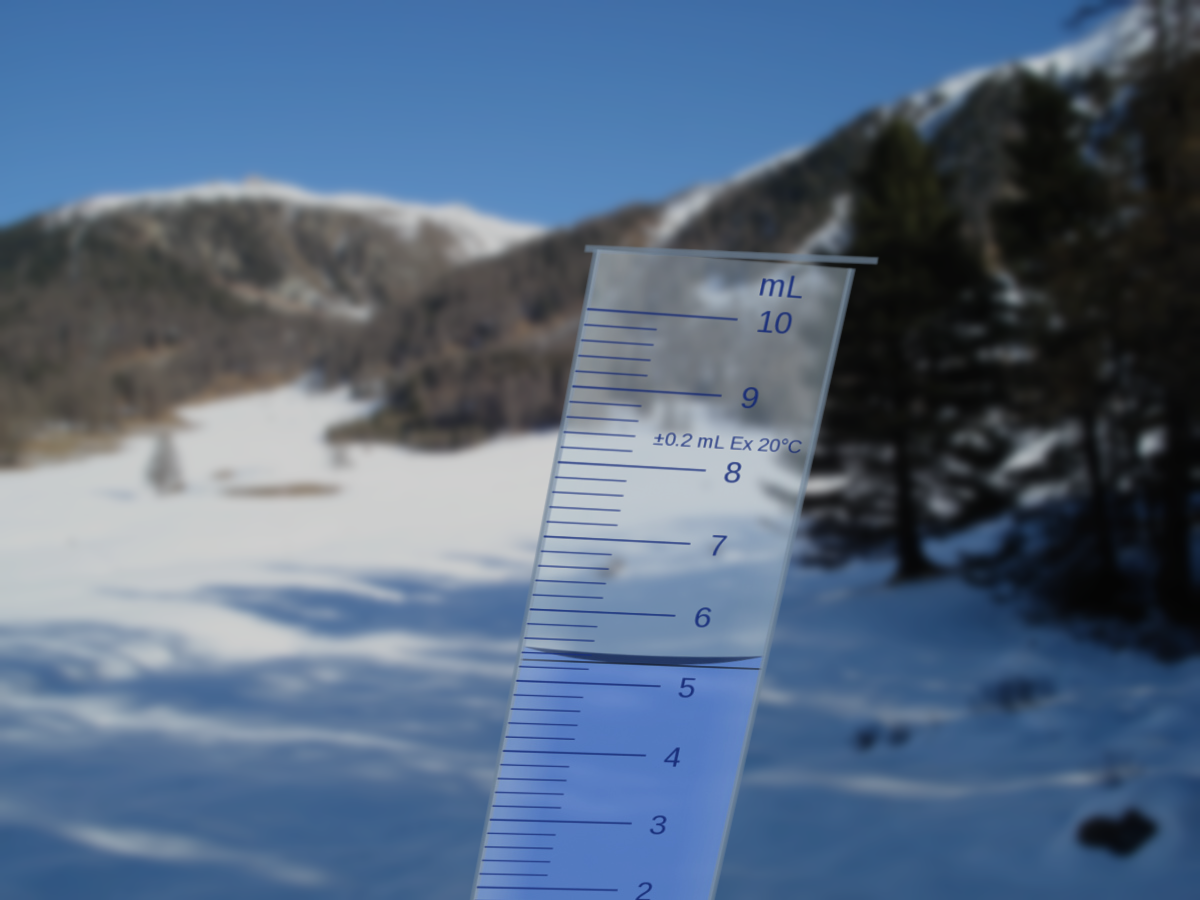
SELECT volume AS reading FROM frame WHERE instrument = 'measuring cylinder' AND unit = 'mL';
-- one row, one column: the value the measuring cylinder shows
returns 5.3 mL
